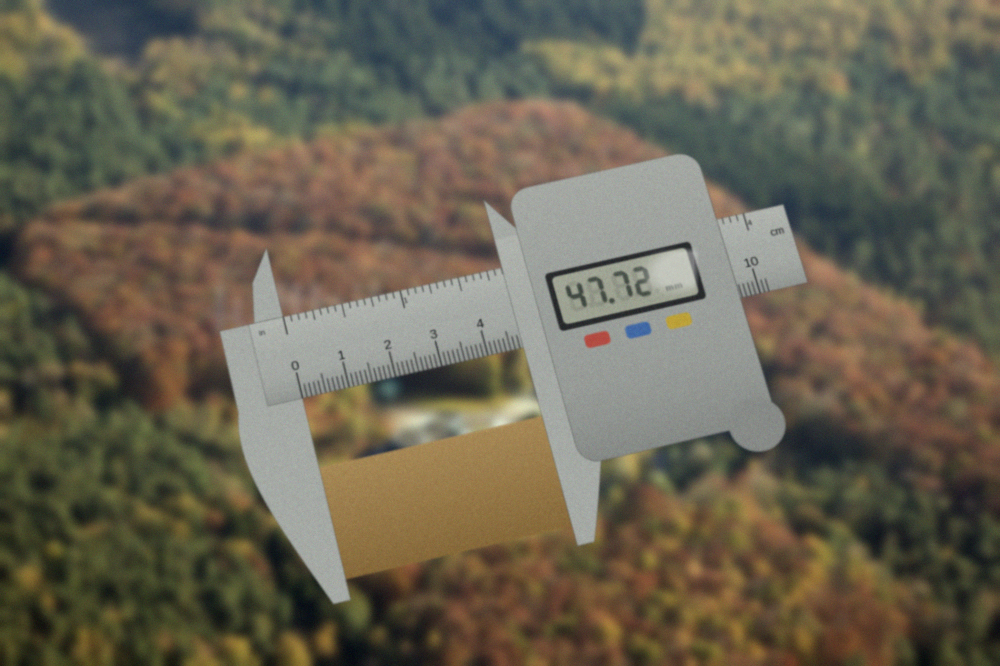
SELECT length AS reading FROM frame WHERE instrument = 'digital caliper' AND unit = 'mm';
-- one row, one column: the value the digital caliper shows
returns 47.72 mm
